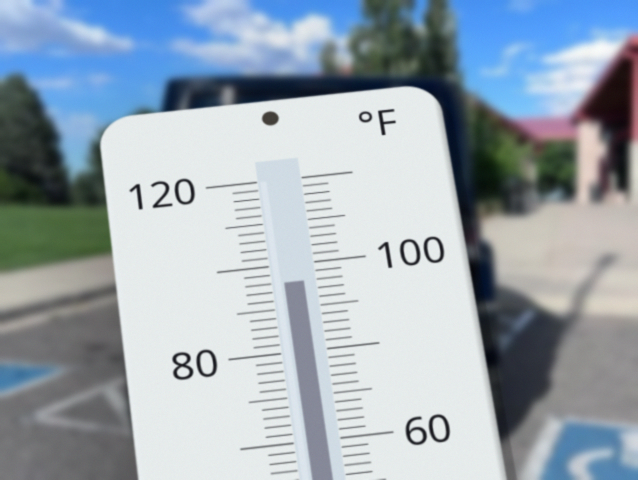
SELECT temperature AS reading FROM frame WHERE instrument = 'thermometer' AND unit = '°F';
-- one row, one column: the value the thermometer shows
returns 96 °F
